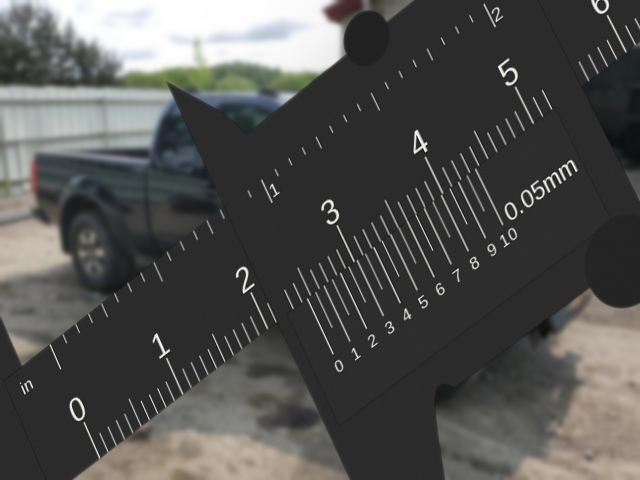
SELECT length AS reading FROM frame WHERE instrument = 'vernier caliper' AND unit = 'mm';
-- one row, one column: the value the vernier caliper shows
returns 24.6 mm
